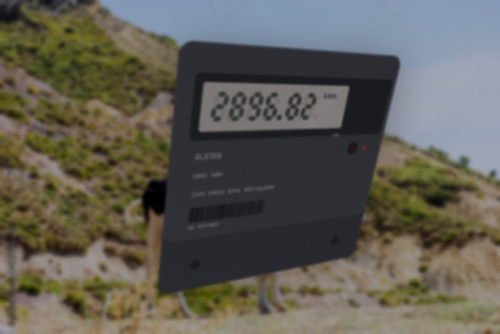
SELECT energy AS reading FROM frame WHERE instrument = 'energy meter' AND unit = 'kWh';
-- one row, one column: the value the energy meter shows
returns 2896.82 kWh
